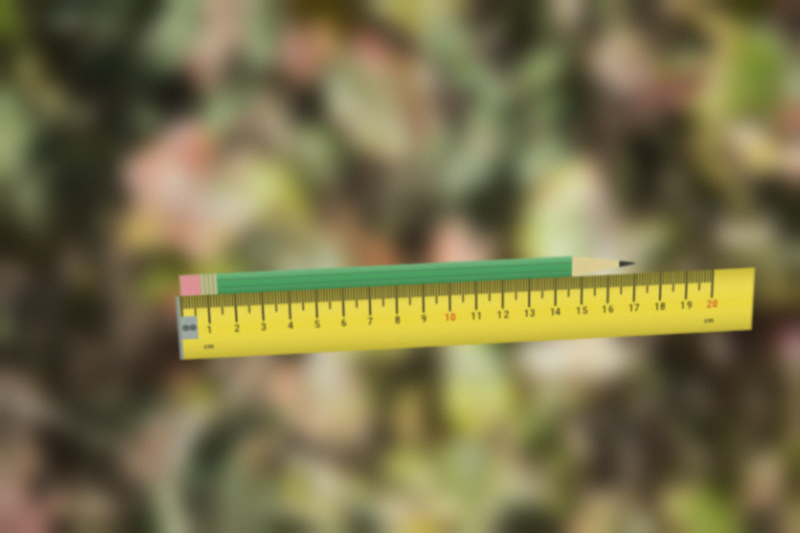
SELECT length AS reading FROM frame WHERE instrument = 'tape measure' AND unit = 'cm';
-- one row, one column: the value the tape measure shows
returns 17 cm
